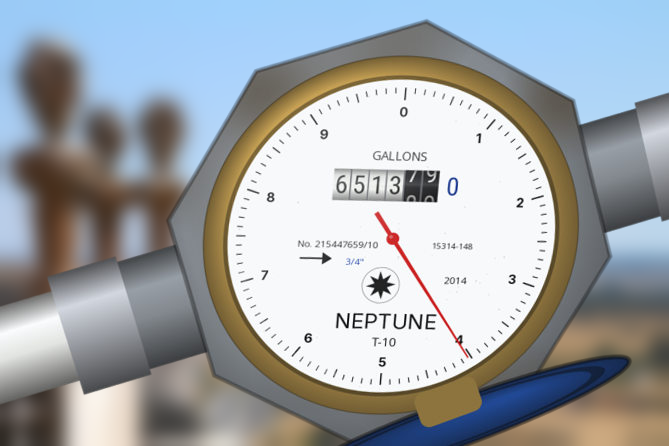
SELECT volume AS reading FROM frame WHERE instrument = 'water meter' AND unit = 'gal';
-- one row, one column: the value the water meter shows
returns 6513794.0 gal
